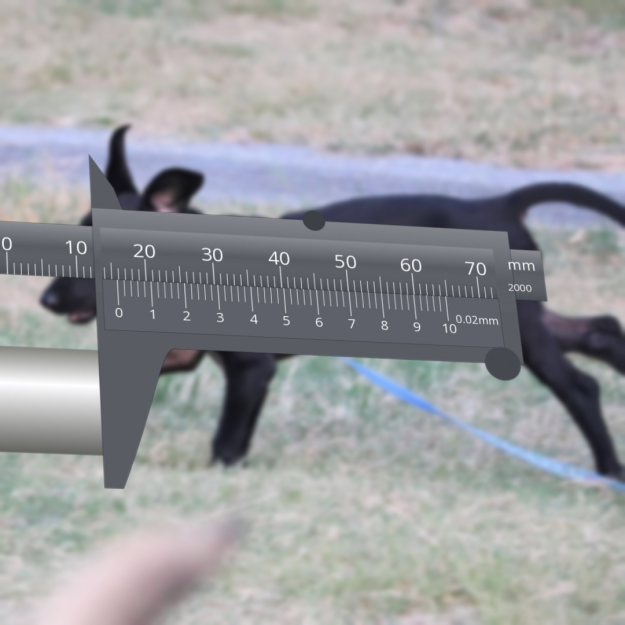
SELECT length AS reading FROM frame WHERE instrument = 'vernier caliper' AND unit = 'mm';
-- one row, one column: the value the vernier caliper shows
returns 15.8 mm
